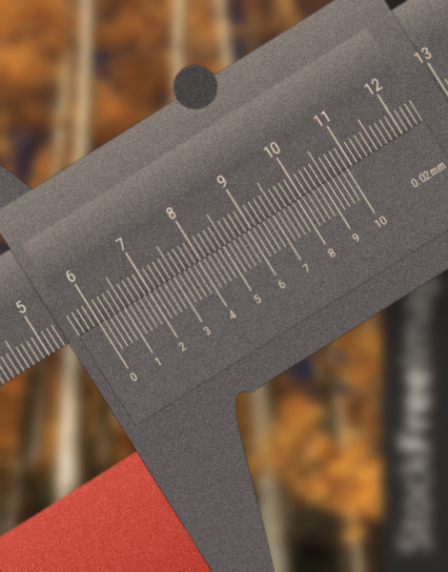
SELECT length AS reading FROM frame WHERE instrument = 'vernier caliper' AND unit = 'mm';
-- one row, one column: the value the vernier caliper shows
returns 60.0 mm
